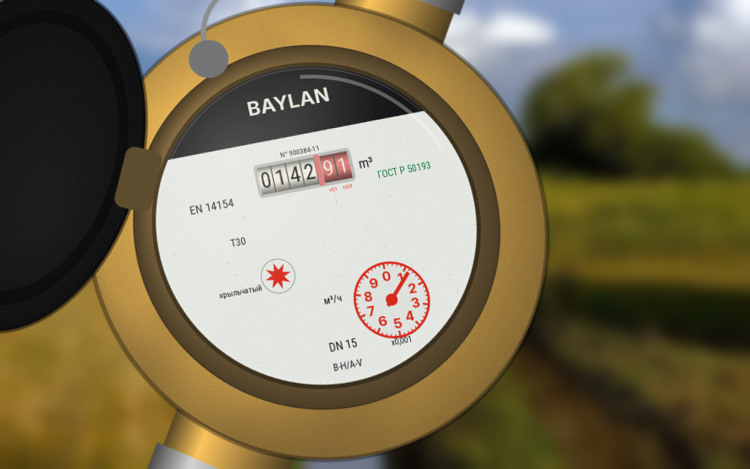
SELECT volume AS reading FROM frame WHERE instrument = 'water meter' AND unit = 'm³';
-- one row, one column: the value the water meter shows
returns 142.911 m³
